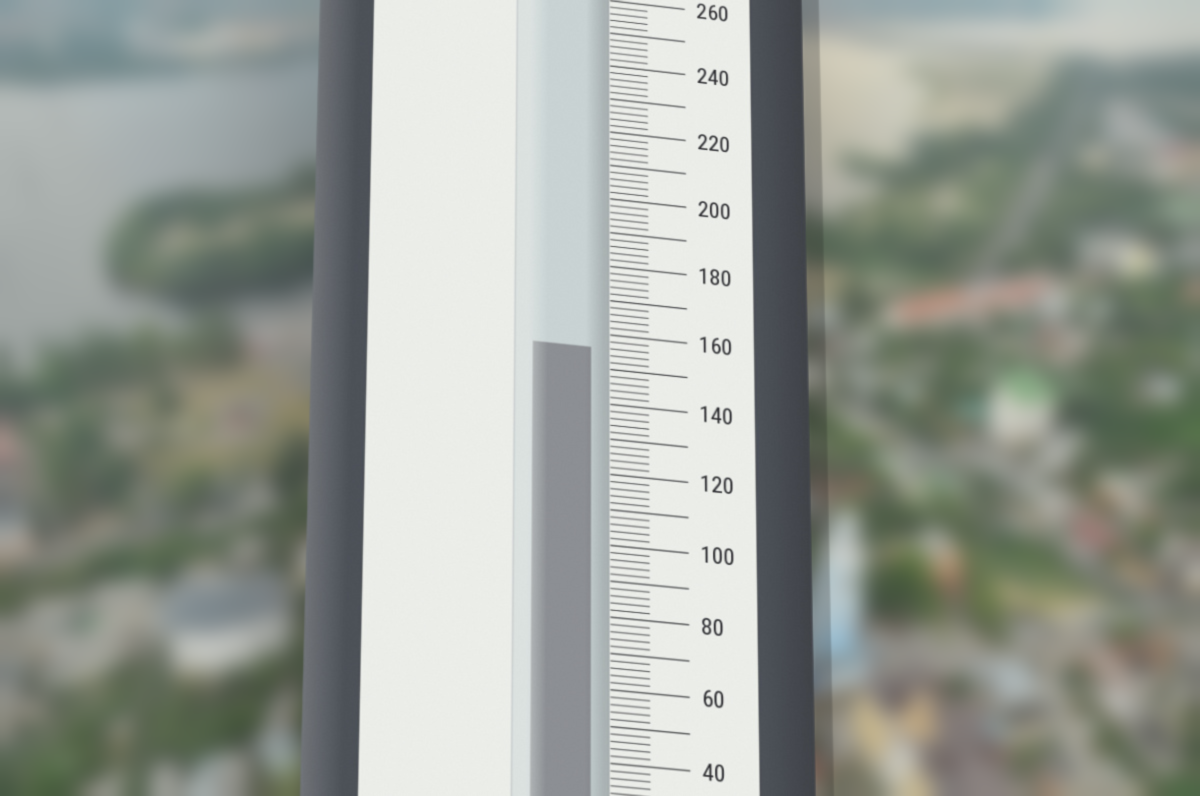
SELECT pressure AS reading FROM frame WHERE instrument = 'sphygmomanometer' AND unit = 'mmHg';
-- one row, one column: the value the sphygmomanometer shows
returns 156 mmHg
